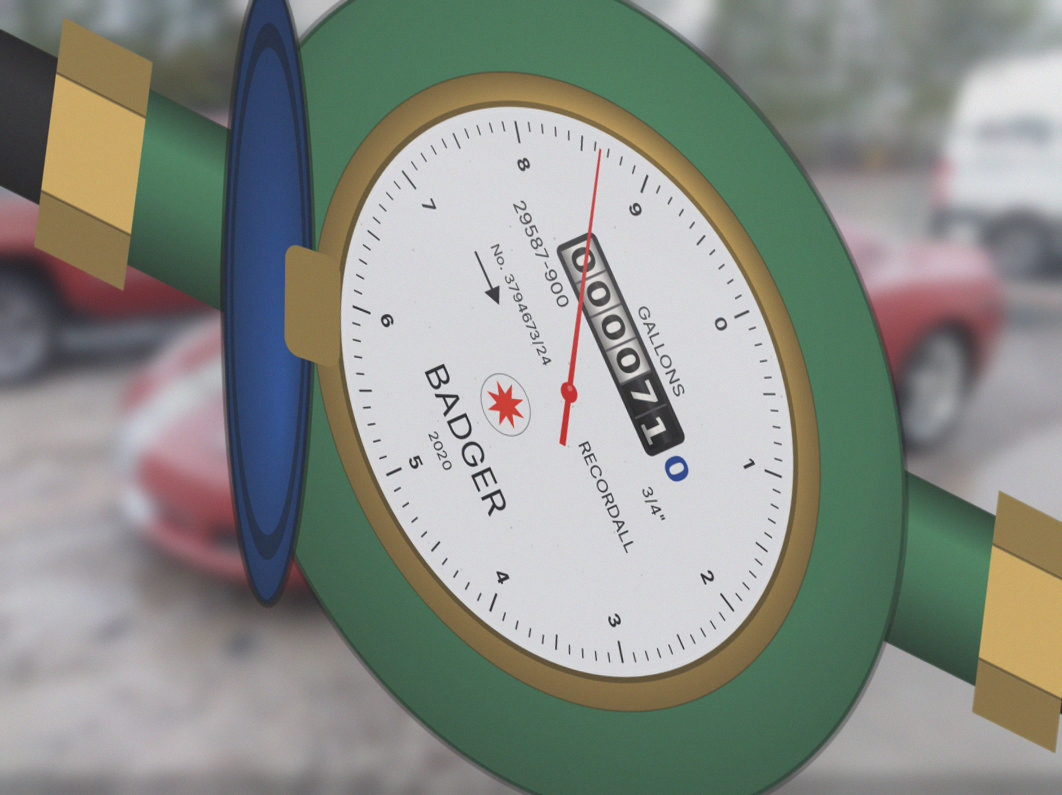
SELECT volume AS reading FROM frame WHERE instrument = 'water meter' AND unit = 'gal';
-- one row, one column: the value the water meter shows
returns 708.6 gal
